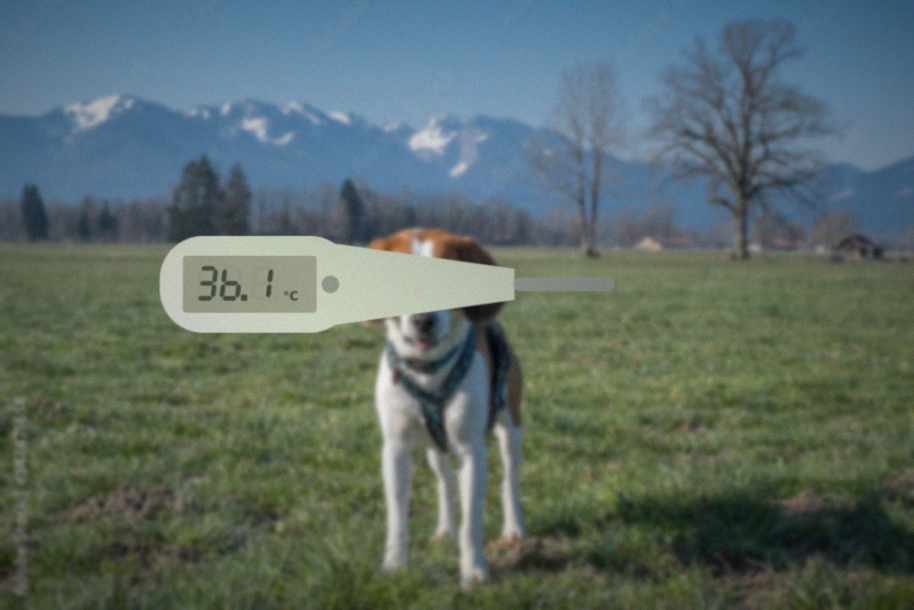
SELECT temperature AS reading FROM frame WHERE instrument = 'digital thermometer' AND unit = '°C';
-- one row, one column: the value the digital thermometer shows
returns 36.1 °C
